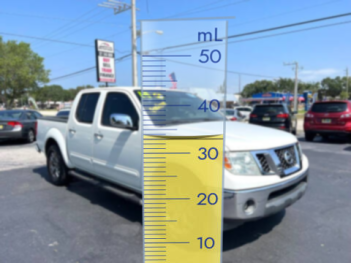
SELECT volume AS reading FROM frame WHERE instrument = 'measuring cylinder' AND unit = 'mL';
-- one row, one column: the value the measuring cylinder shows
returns 33 mL
